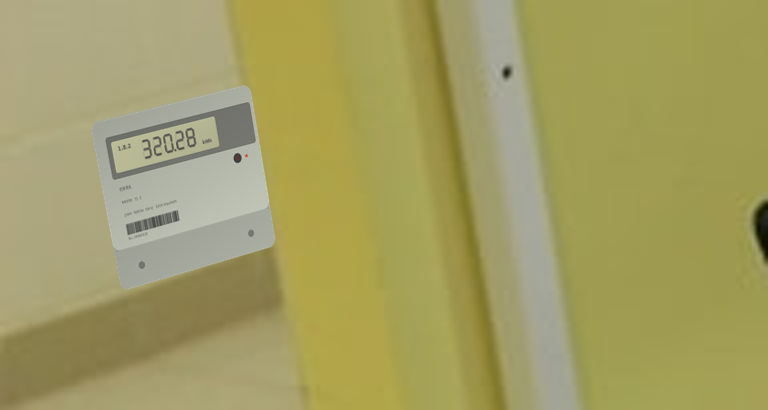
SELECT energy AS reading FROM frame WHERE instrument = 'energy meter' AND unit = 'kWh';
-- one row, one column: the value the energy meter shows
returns 320.28 kWh
